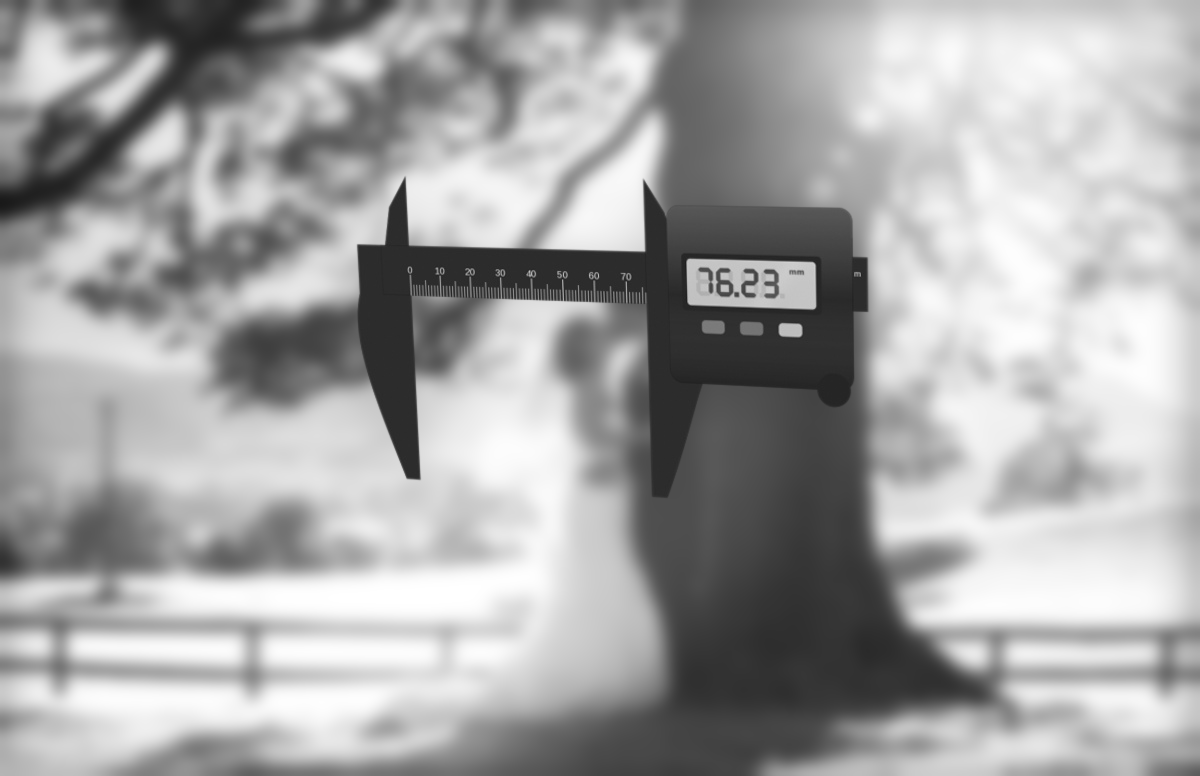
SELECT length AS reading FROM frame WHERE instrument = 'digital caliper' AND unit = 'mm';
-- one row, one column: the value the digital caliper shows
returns 76.23 mm
